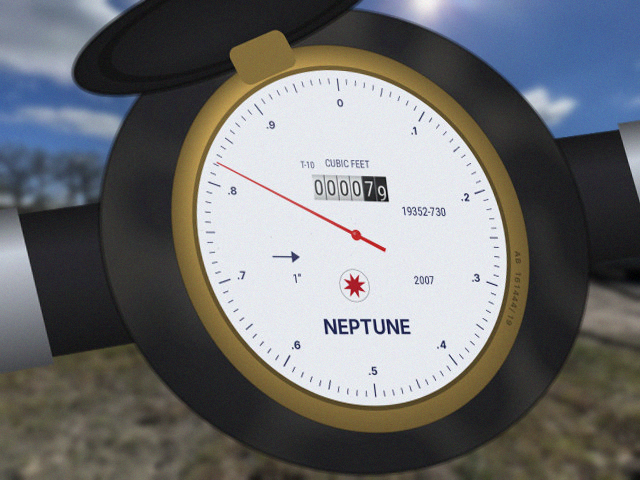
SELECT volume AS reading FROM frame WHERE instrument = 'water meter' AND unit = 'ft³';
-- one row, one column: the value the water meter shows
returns 78.82 ft³
